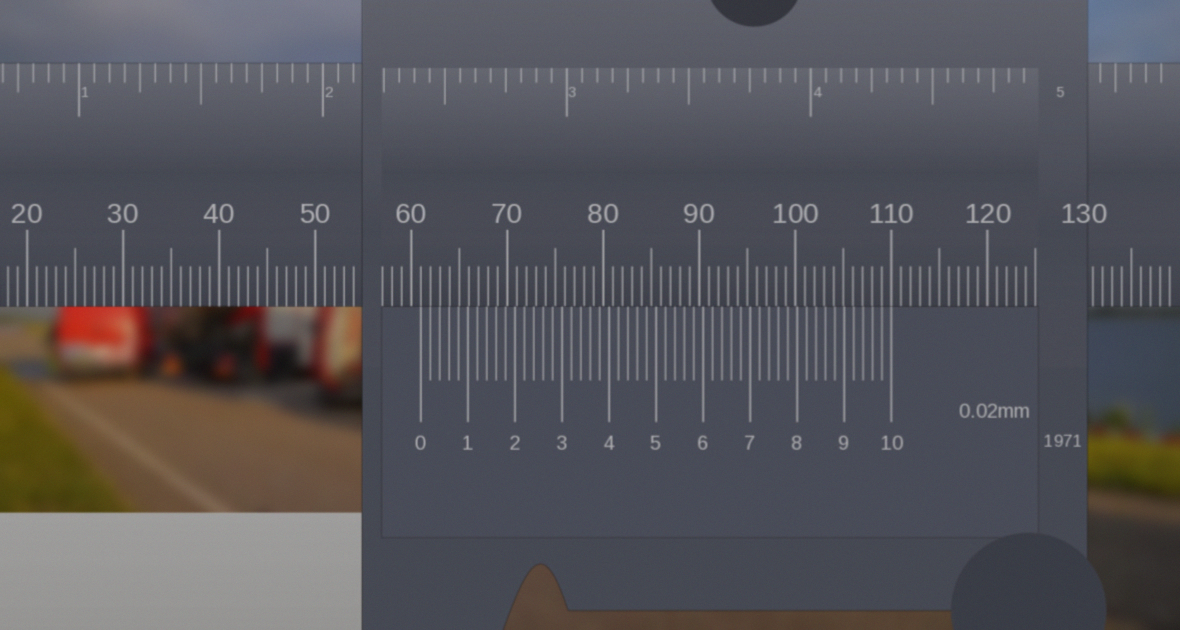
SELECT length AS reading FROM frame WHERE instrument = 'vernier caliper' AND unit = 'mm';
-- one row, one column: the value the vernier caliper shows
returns 61.0 mm
